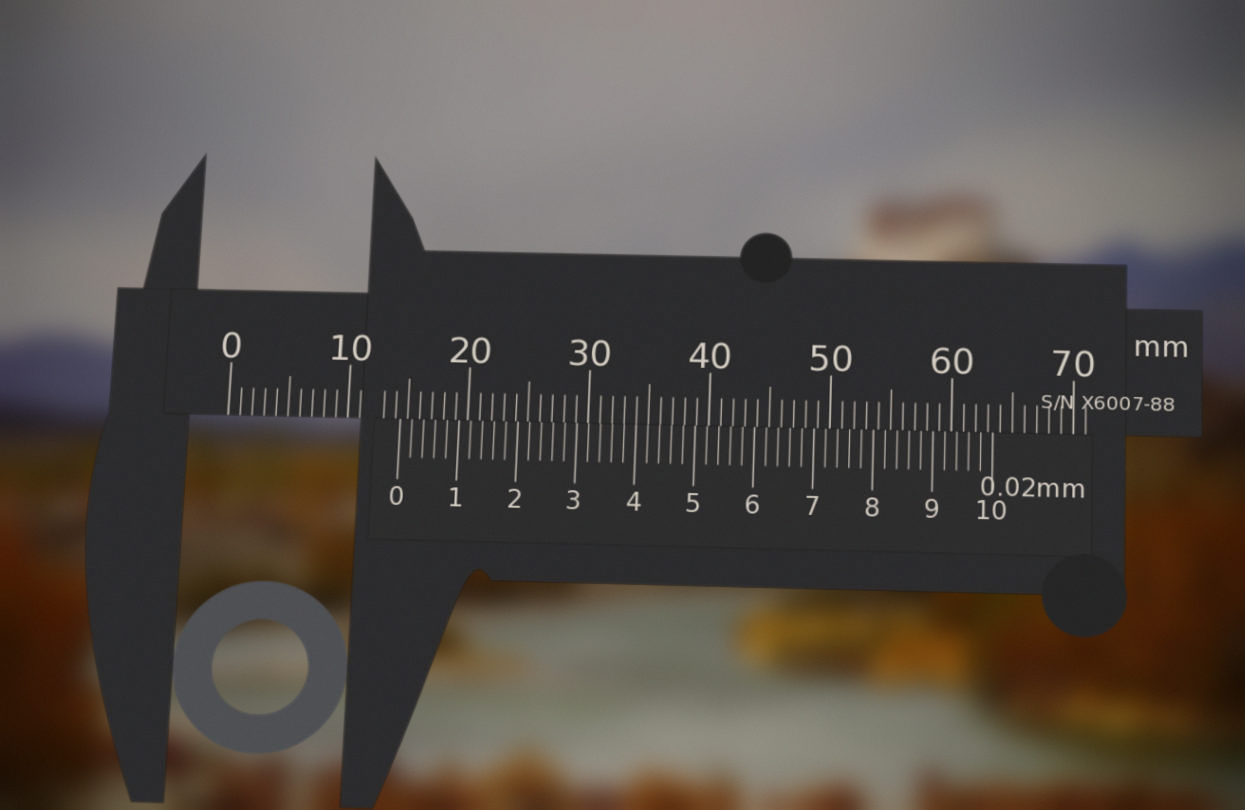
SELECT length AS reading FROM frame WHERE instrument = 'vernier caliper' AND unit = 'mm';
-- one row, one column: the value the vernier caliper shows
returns 14.4 mm
